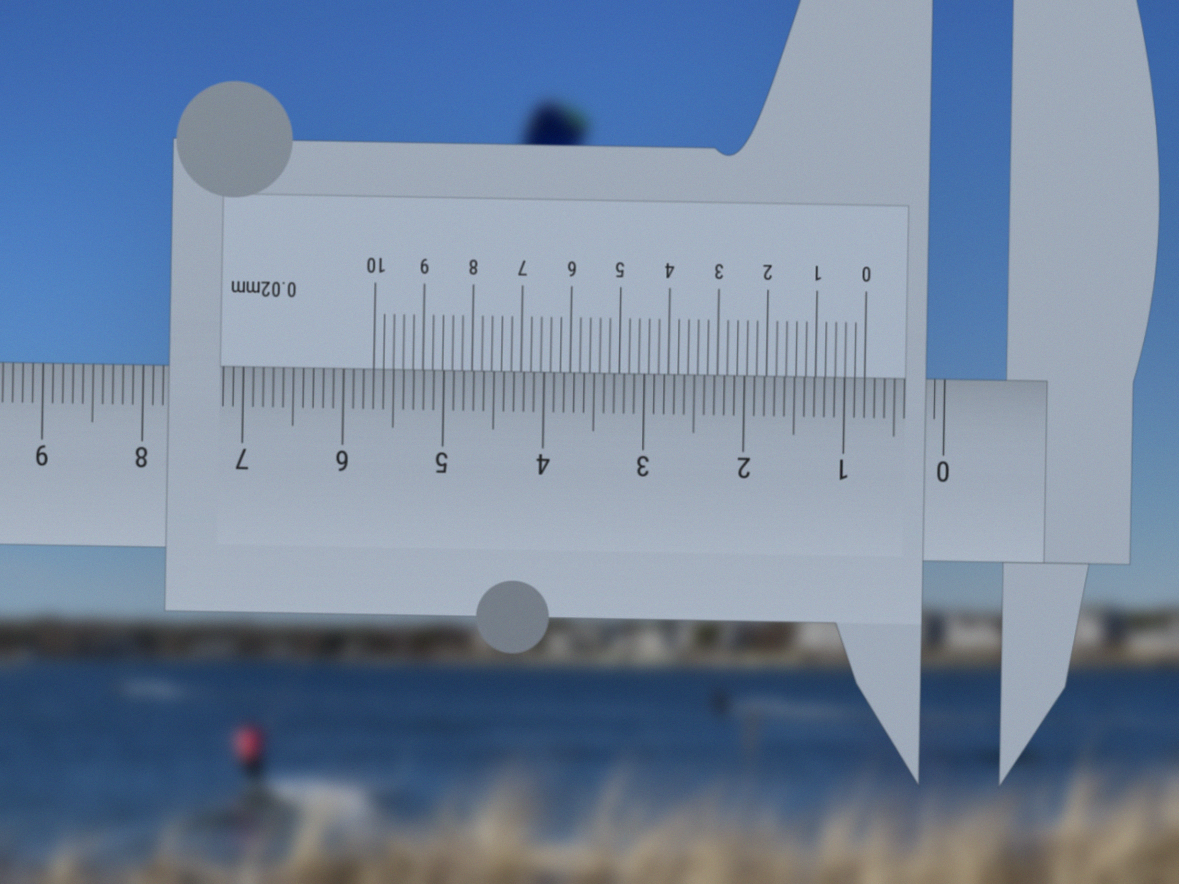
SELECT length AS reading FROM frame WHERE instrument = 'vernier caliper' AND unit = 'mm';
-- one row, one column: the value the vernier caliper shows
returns 8.0 mm
